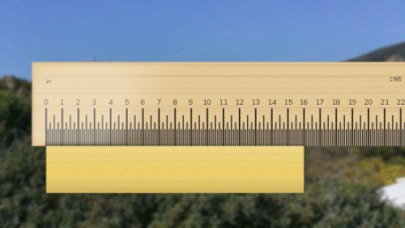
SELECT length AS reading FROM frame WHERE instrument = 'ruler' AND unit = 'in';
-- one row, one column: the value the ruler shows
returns 16 in
